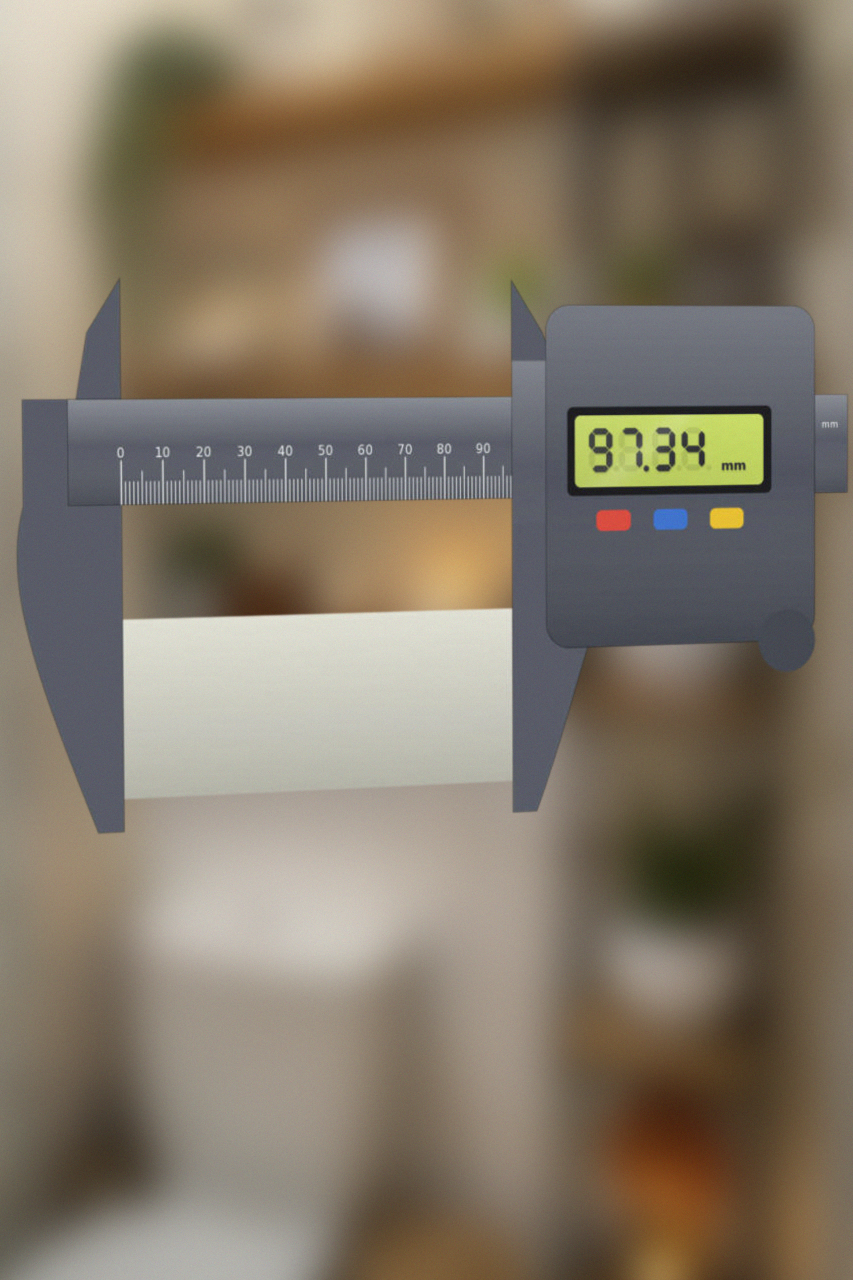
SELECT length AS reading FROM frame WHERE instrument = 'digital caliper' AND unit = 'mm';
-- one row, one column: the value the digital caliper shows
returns 97.34 mm
